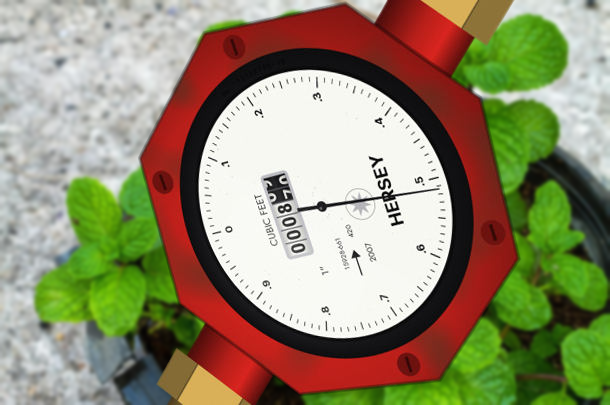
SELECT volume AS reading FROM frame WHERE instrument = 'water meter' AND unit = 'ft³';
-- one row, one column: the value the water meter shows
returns 869.51 ft³
